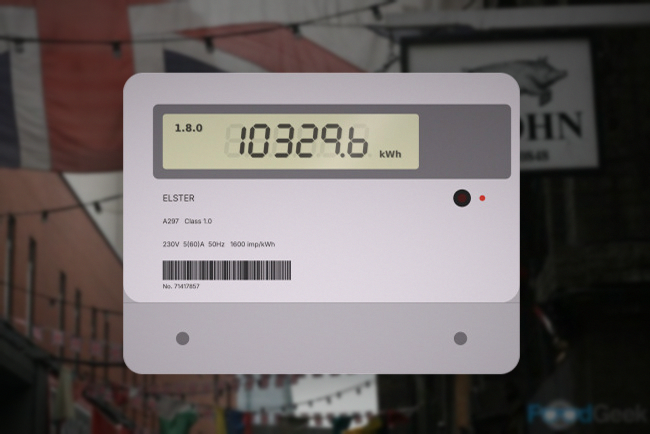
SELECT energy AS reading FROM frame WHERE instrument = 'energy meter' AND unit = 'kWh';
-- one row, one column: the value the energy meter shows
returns 10329.6 kWh
